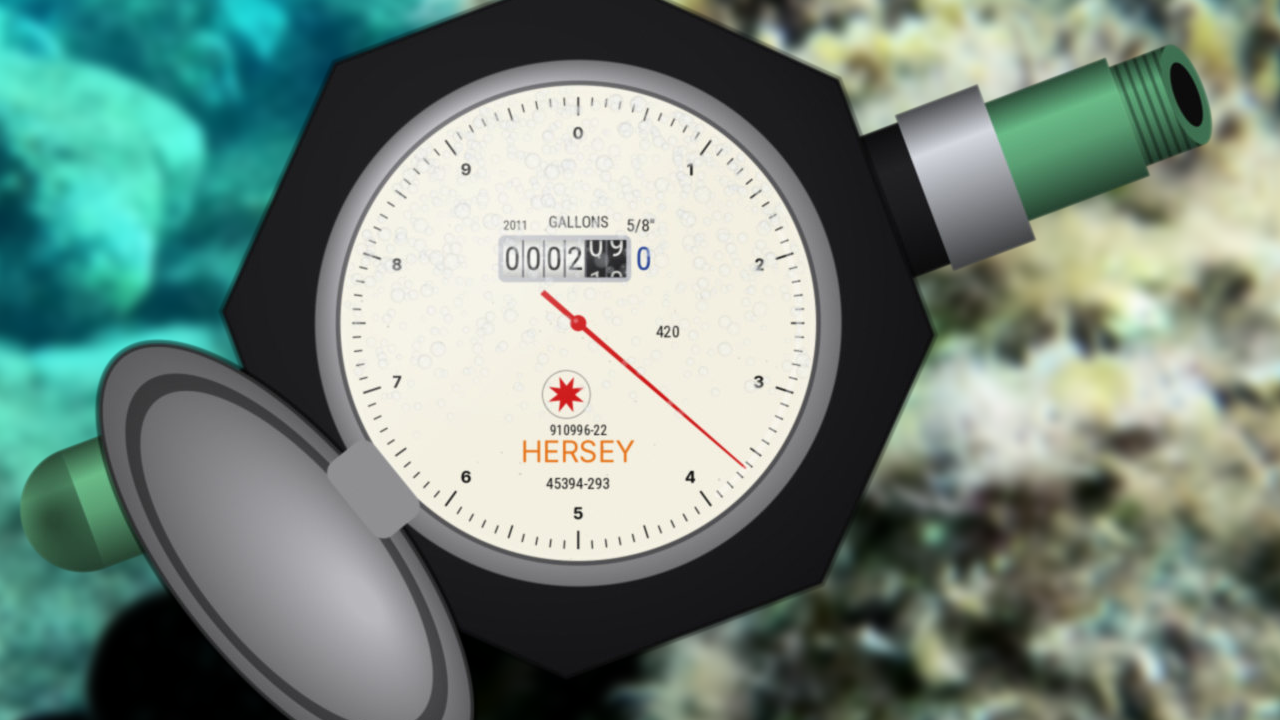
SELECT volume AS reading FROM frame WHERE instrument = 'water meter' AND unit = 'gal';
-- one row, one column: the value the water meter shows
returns 2093.6 gal
